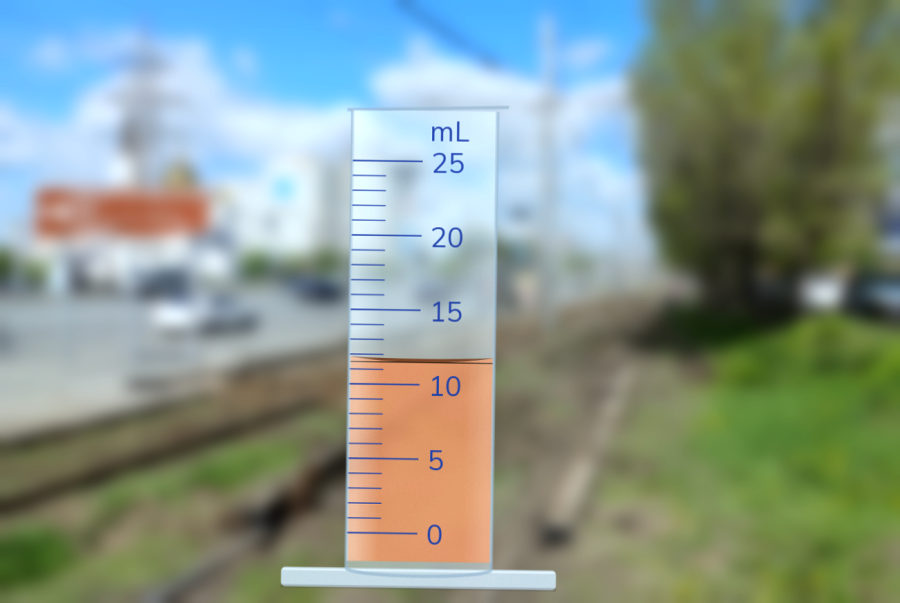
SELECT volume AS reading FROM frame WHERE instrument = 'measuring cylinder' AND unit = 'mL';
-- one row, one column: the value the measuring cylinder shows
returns 11.5 mL
